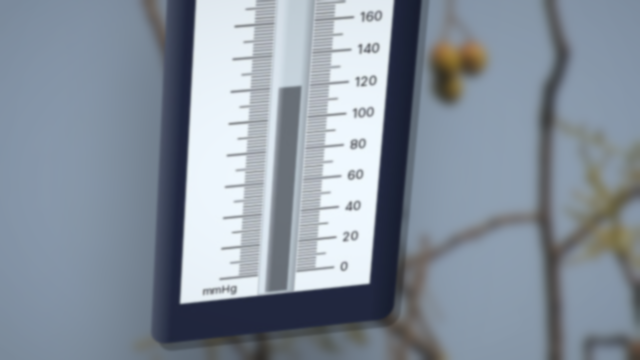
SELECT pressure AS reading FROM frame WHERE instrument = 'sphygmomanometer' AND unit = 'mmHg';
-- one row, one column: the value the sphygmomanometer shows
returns 120 mmHg
